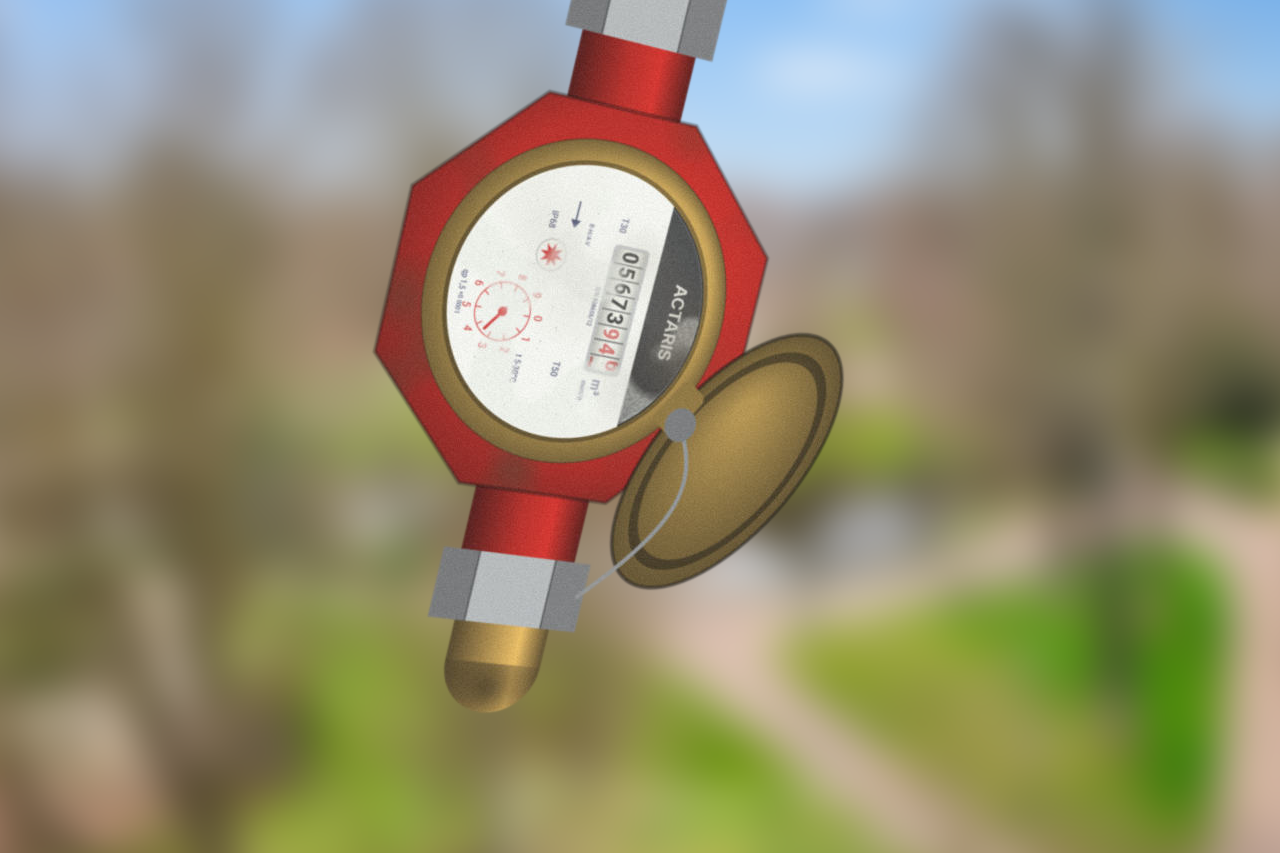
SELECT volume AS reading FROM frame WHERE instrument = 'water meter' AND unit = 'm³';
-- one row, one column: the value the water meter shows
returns 5673.9463 m³
